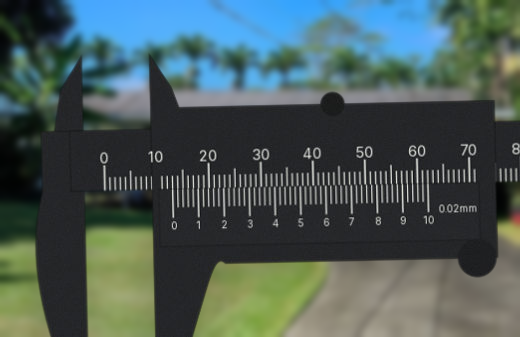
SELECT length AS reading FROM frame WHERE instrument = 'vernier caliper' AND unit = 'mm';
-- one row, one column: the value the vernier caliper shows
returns 13.0 mm
